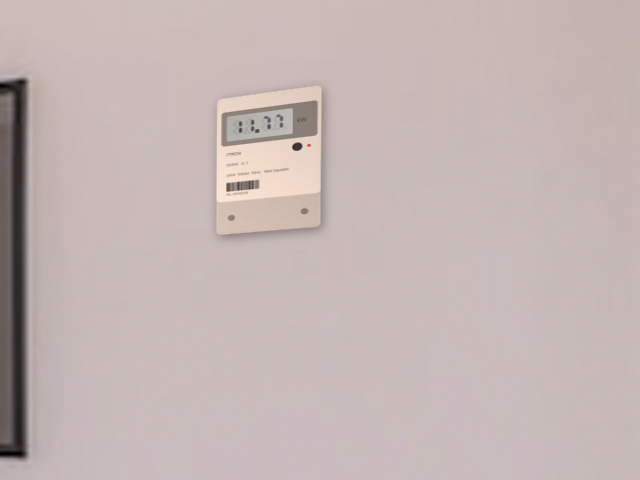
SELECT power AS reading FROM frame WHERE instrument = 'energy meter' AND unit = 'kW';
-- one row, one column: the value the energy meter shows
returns 11.77 kW
